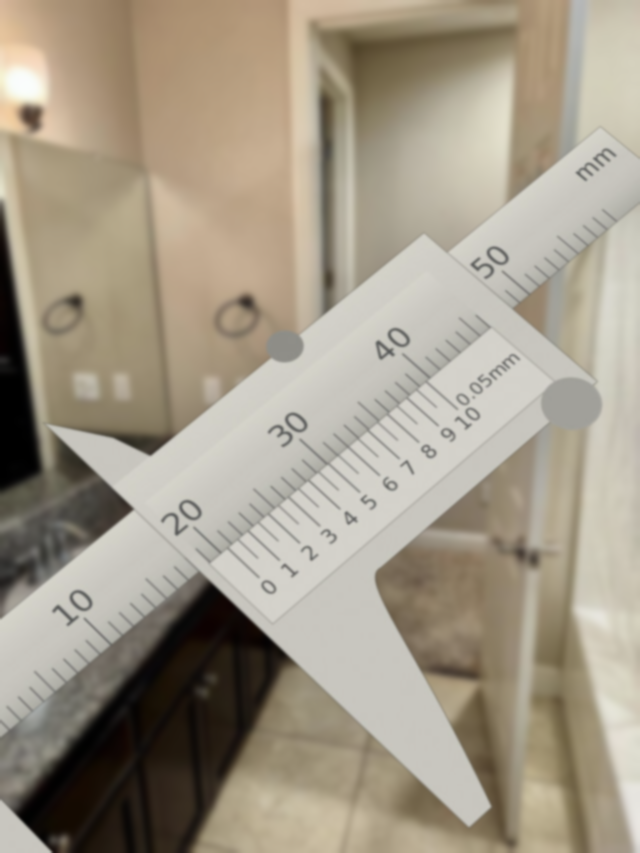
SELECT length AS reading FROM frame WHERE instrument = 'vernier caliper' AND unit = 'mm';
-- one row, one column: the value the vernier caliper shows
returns 20.6 mm
